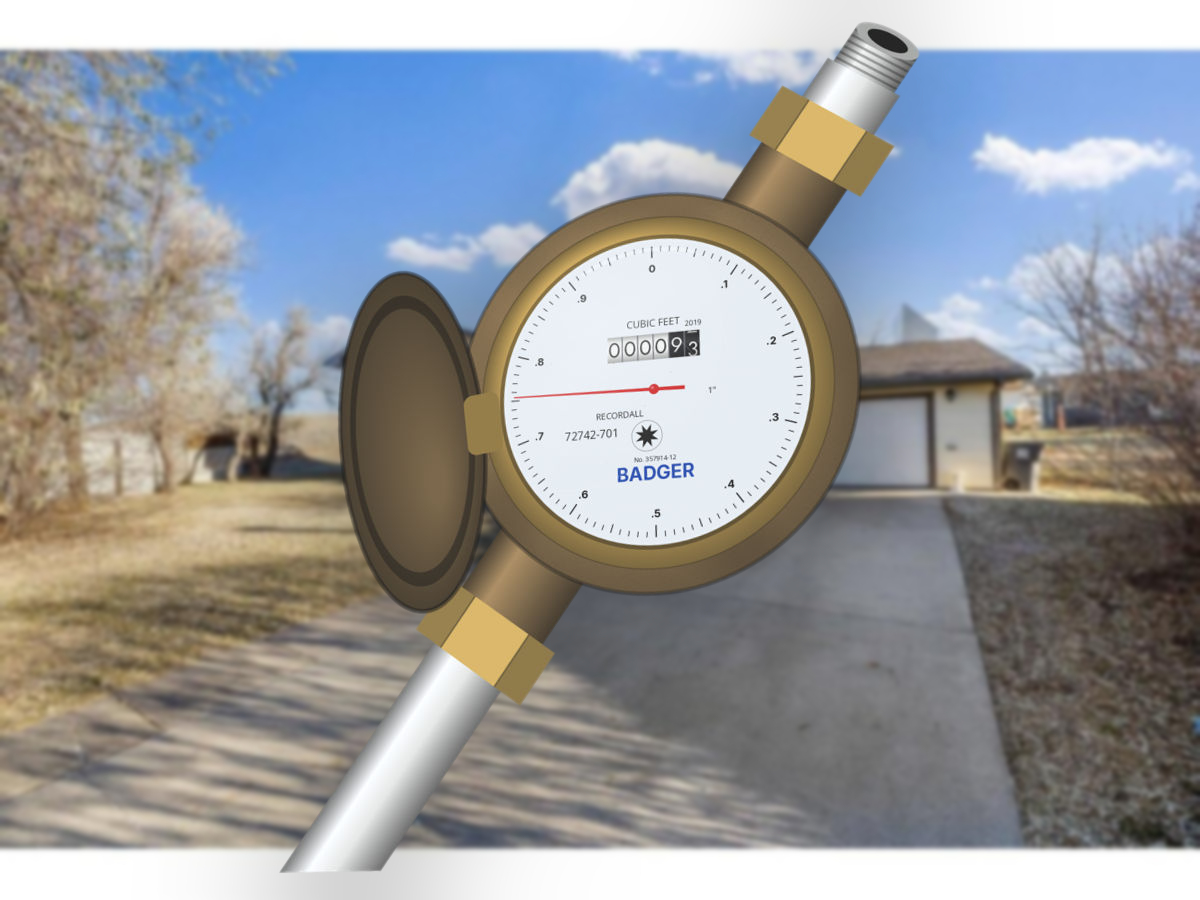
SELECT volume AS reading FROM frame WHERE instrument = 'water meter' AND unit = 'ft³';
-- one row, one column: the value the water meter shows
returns 92.75 ft³
